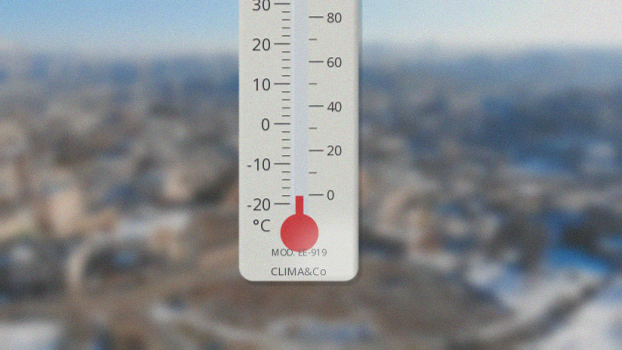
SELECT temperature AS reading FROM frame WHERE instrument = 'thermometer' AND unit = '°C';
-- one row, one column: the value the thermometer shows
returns -18 °C
